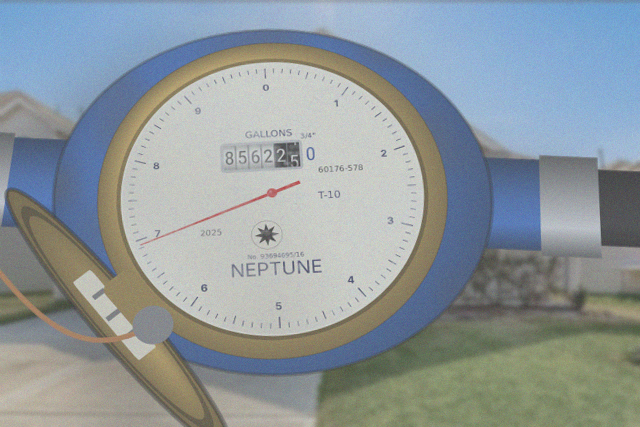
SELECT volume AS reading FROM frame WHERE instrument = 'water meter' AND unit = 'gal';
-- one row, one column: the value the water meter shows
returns 8562246.9 gal
